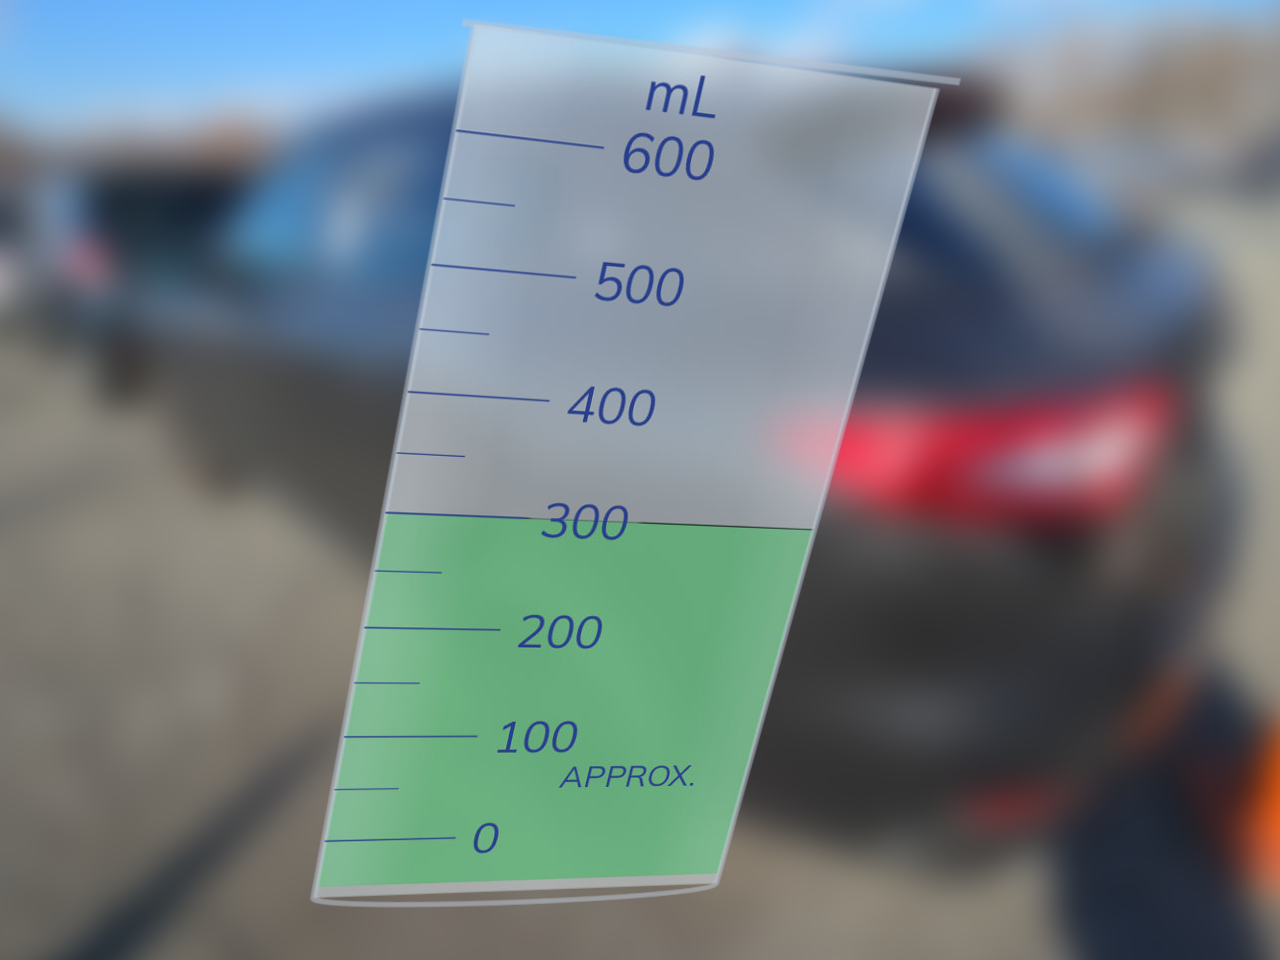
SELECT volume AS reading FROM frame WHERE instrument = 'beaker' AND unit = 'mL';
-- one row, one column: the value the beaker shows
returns 300 mL
